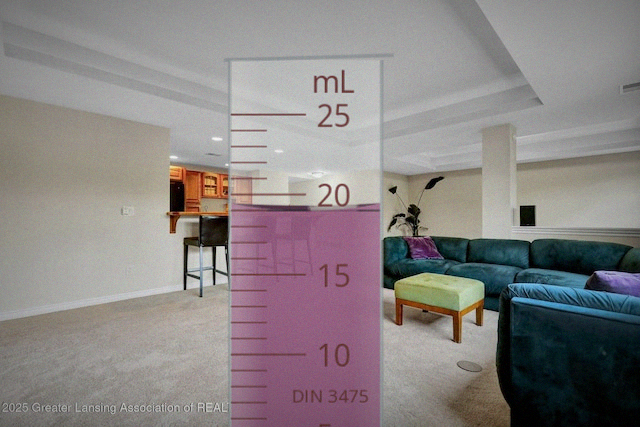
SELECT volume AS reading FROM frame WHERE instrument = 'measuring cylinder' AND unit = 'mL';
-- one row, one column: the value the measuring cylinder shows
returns 19 mL
